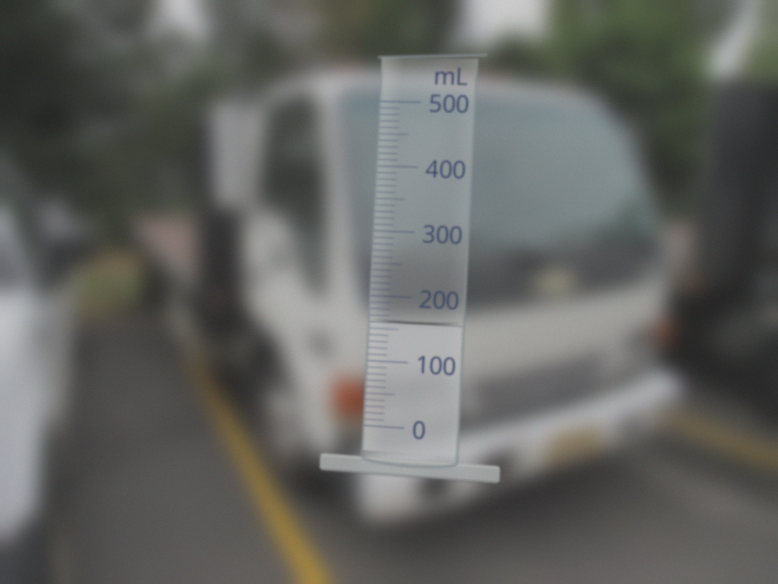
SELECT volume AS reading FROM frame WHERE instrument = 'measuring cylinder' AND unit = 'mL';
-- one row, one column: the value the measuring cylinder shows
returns 160 mL
